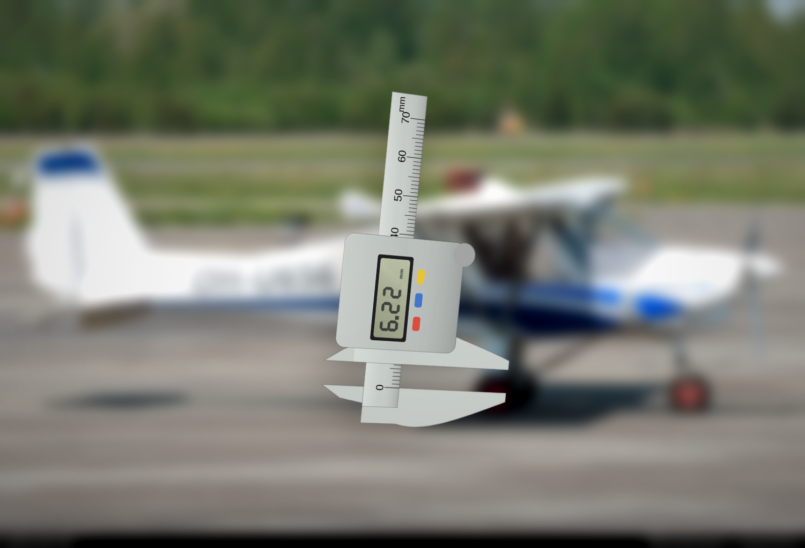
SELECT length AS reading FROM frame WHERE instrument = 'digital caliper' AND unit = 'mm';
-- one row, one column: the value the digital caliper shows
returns 6.22 mm
